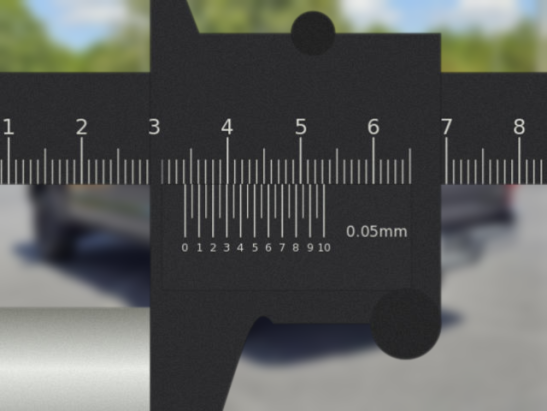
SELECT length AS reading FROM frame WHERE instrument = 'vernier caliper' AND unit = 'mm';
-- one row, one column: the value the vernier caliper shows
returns 34.2 mm
